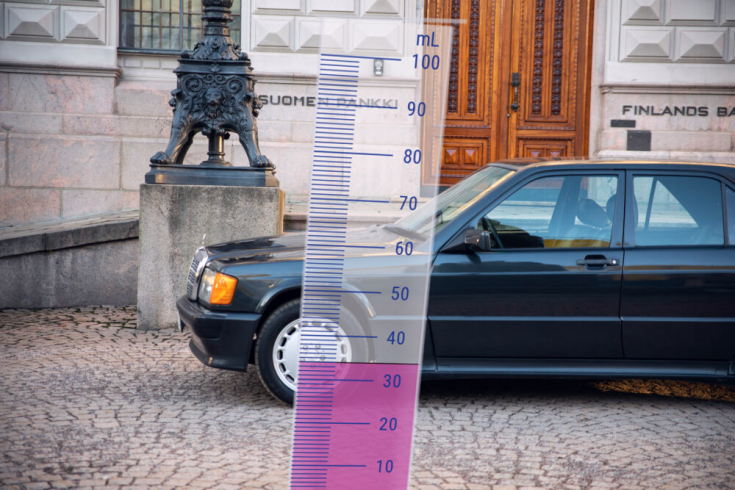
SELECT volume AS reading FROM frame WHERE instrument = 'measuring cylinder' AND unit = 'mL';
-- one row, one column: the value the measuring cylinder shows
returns 34 mL
